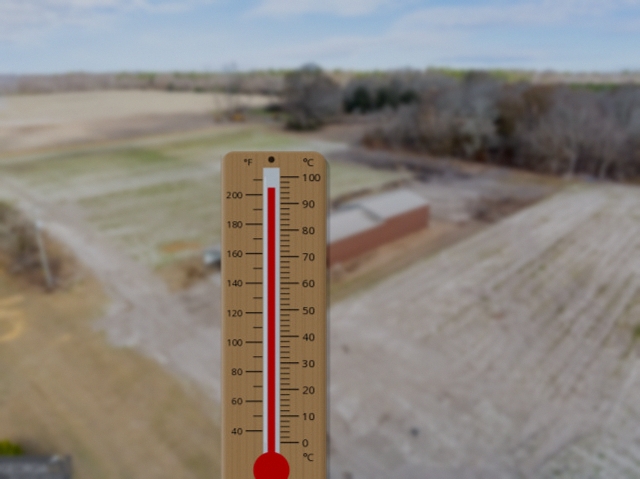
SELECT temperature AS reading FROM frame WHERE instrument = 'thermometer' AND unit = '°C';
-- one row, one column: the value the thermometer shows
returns 96 °C
